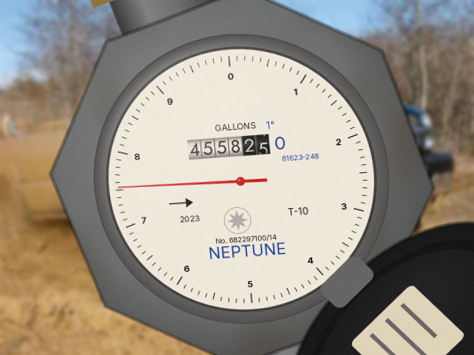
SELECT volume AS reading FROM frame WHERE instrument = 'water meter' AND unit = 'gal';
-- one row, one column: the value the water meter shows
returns 4558247.5 gal
